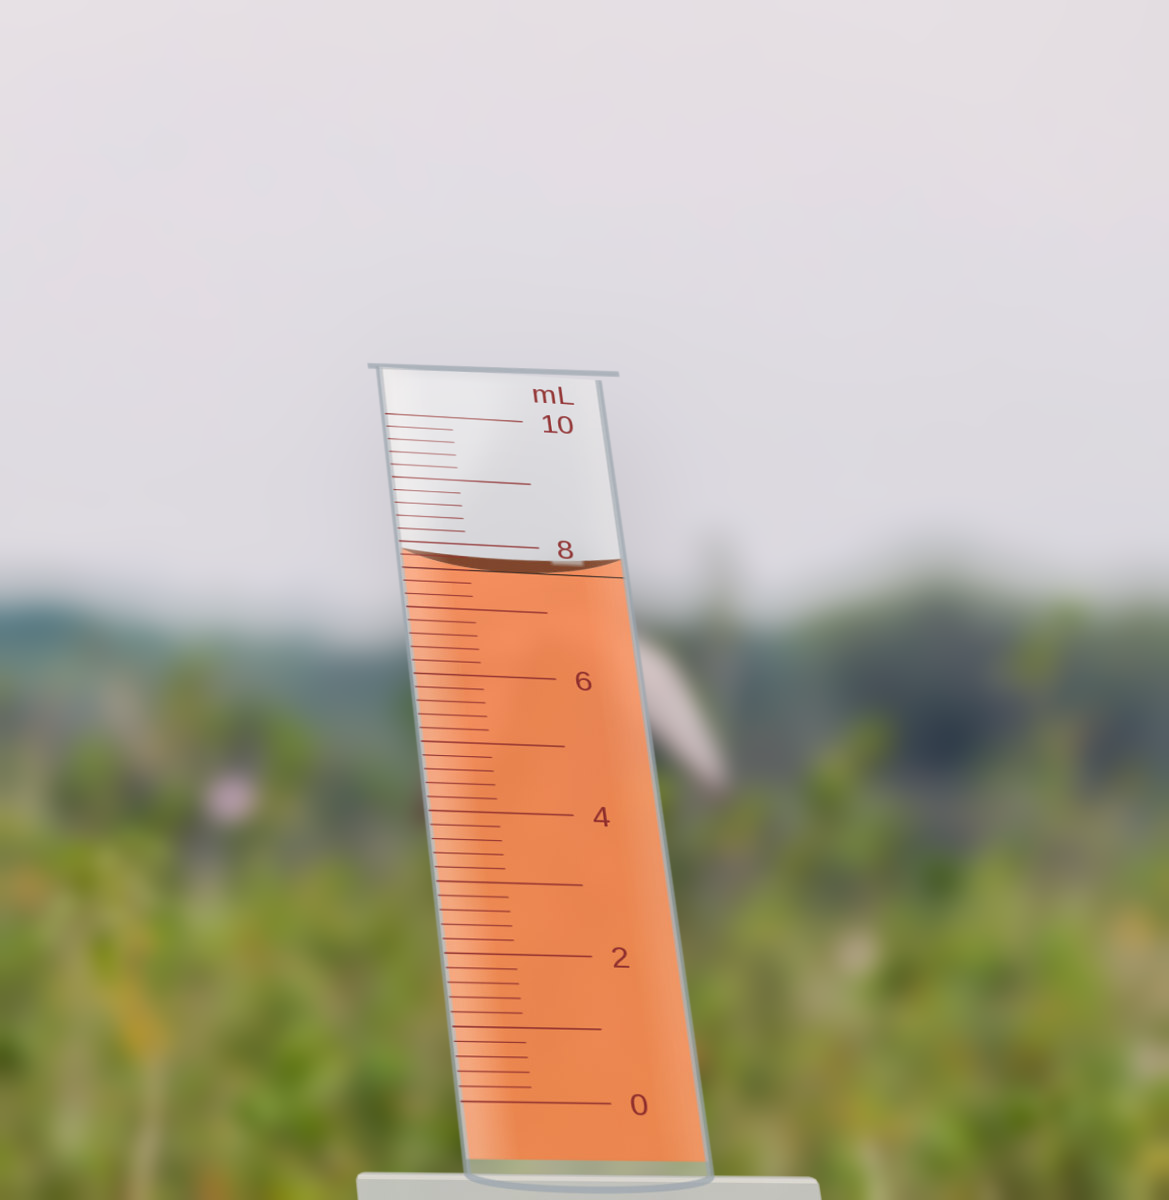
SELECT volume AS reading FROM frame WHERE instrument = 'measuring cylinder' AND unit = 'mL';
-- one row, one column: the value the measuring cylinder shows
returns 7.6 mL
